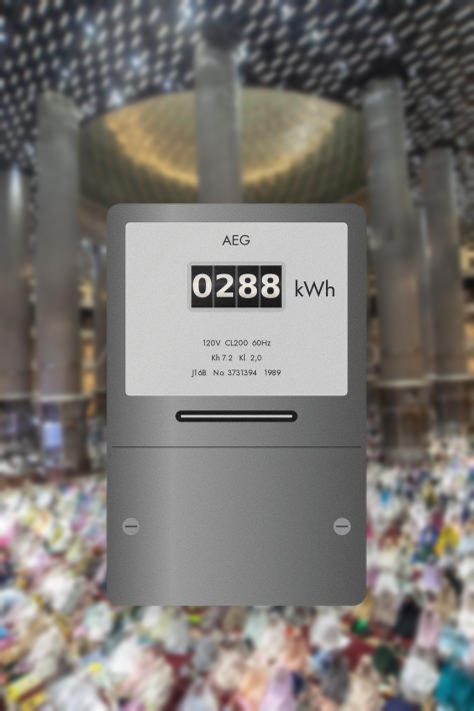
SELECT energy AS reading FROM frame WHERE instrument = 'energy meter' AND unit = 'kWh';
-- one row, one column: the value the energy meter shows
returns 288 kWh
